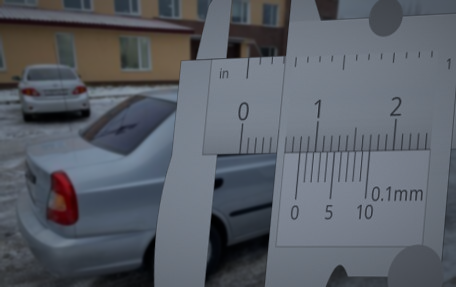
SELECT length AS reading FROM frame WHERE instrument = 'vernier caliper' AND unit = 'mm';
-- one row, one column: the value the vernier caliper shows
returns 8.0 mm
